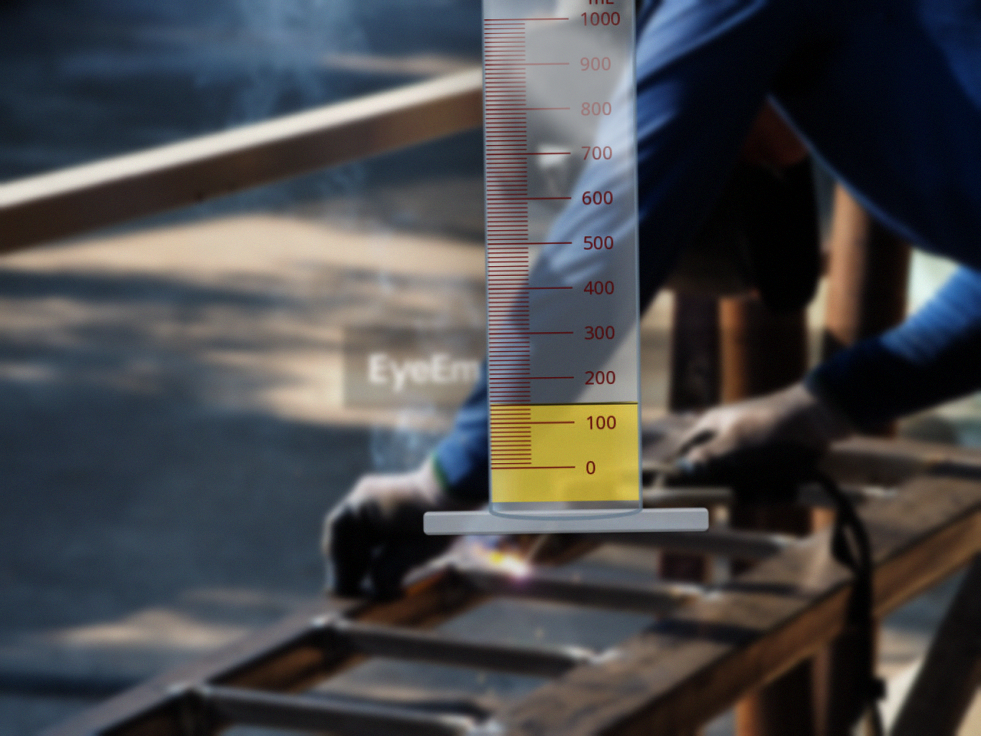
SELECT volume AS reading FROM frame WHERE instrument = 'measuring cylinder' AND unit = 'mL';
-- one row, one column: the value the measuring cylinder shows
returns 140 mL
